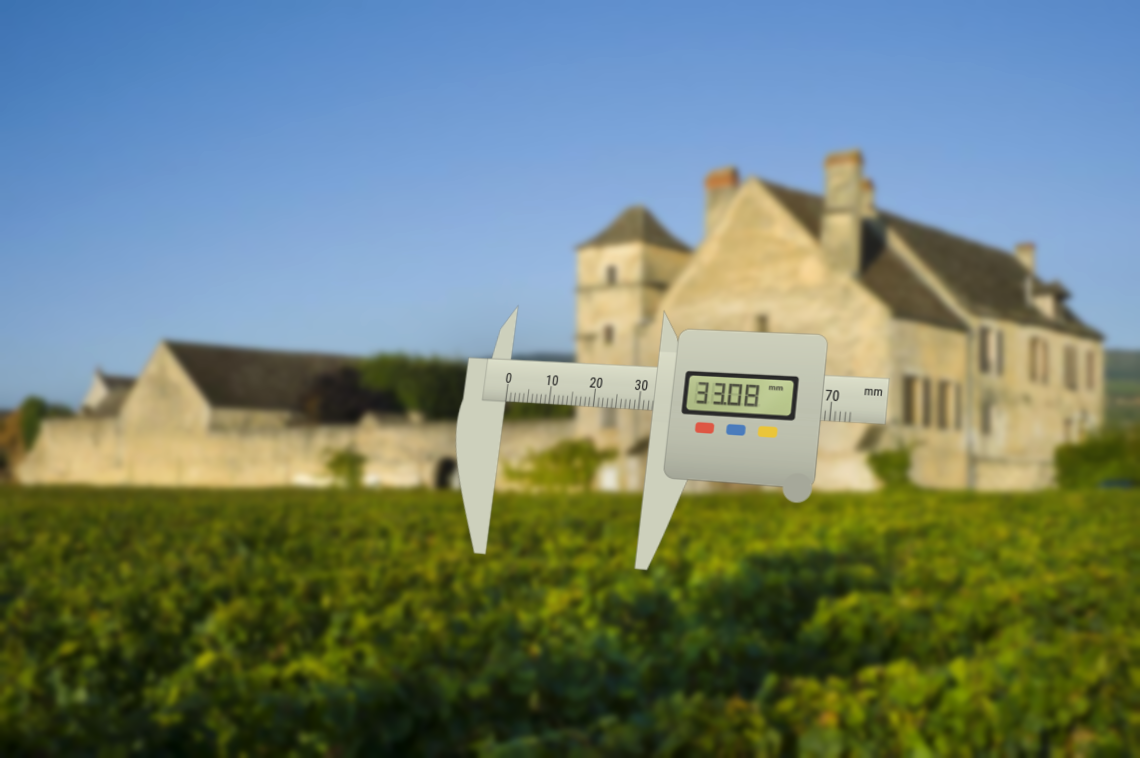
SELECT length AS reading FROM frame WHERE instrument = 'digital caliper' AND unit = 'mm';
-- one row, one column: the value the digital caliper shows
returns 33.08 mm
